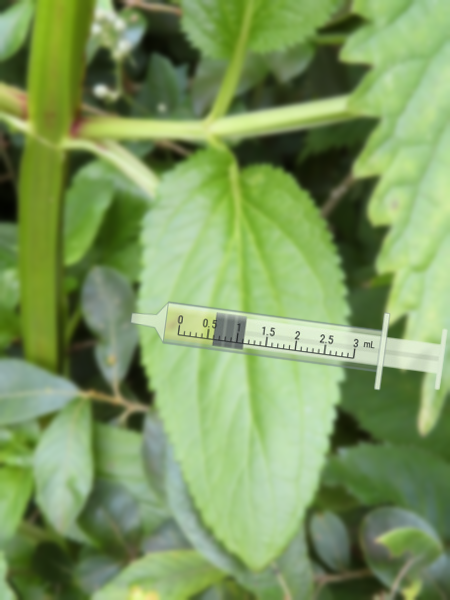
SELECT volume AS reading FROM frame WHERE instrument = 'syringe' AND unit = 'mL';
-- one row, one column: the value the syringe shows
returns 0.6 mL
